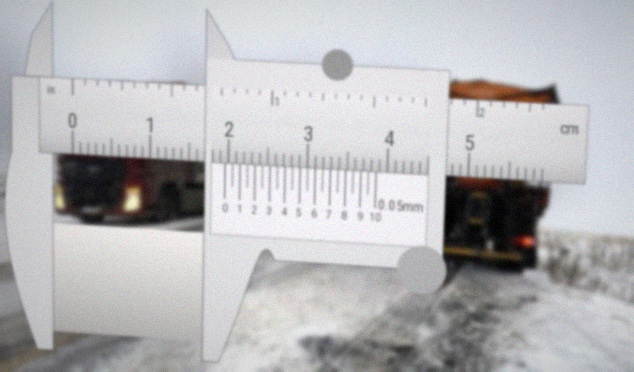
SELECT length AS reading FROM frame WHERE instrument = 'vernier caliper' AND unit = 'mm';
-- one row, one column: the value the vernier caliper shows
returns 19.6 mm
